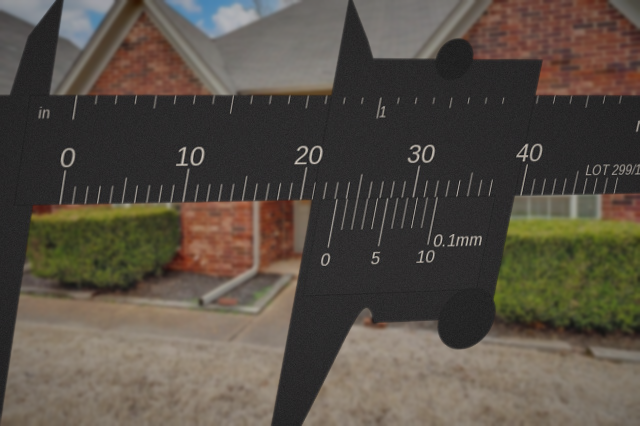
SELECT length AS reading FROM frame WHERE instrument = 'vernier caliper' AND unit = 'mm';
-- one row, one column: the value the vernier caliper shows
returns 23.2 mm
